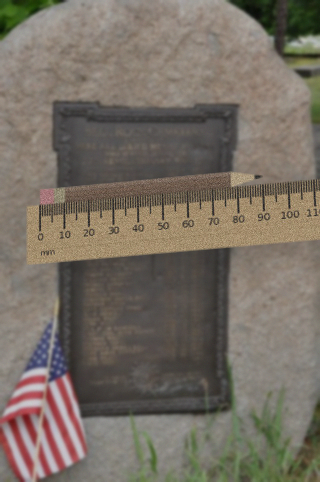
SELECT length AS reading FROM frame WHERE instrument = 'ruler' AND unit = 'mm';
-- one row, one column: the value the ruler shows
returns 90 mm
